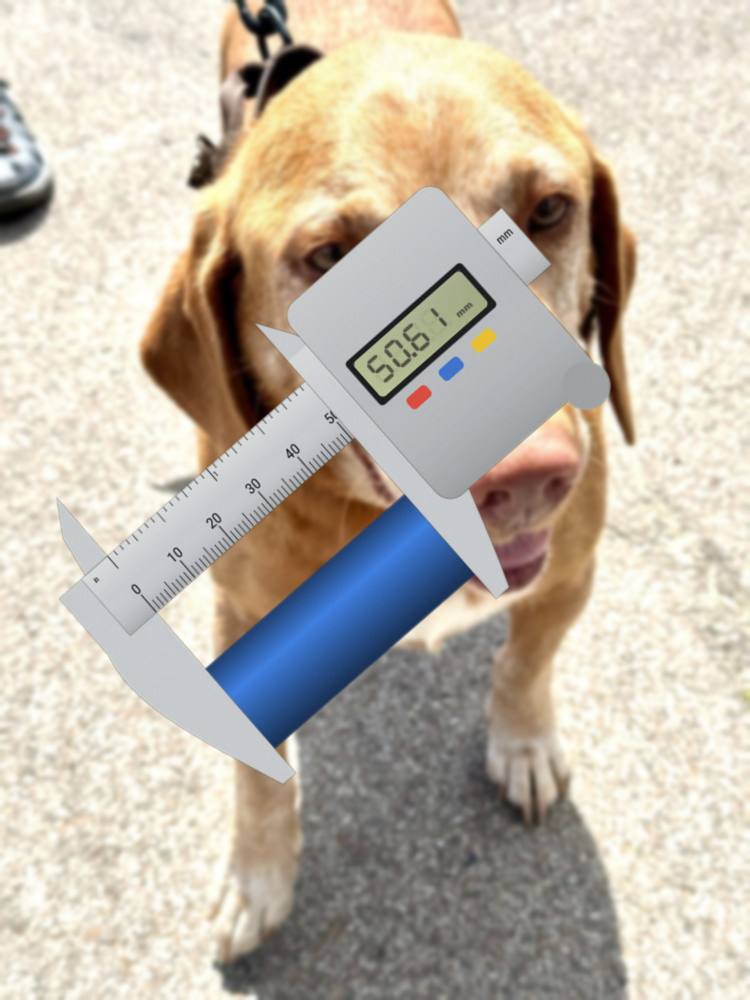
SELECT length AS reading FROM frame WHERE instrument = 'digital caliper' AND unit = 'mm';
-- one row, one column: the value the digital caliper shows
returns 50.61 mm
